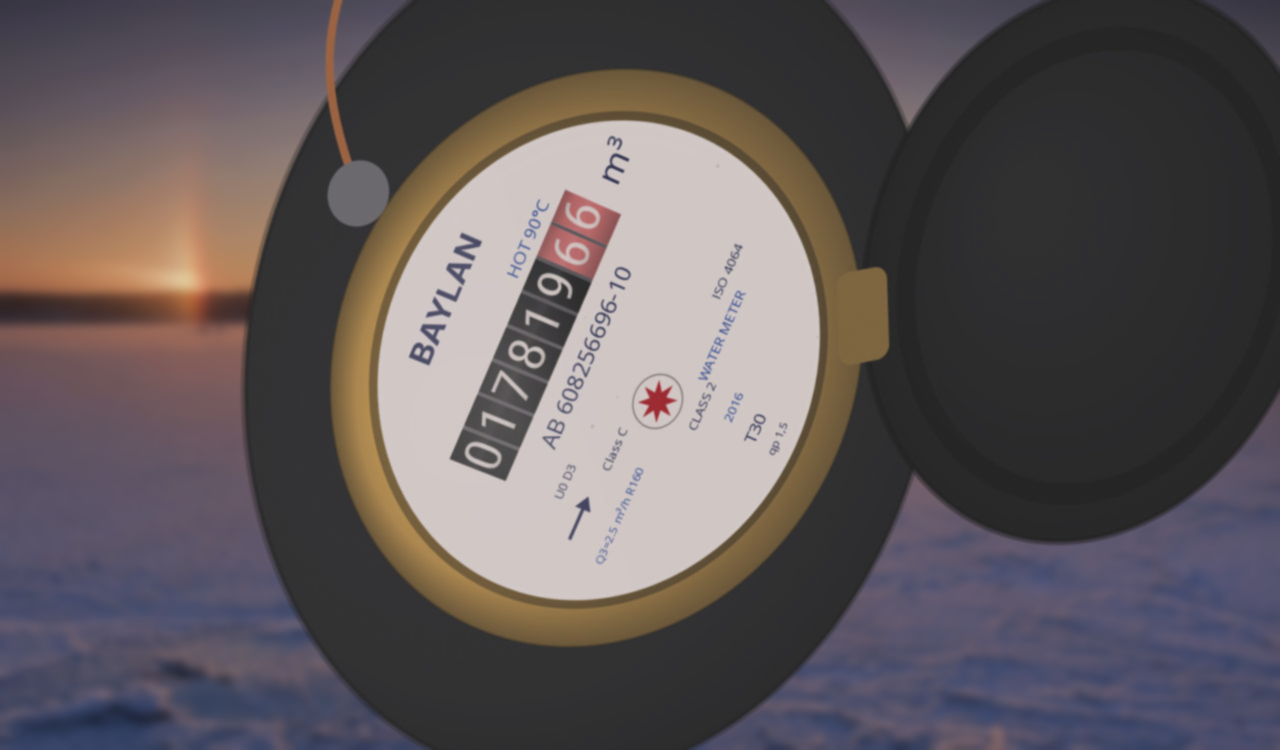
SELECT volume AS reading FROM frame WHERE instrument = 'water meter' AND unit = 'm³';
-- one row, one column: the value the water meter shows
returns 17819.66 m³
